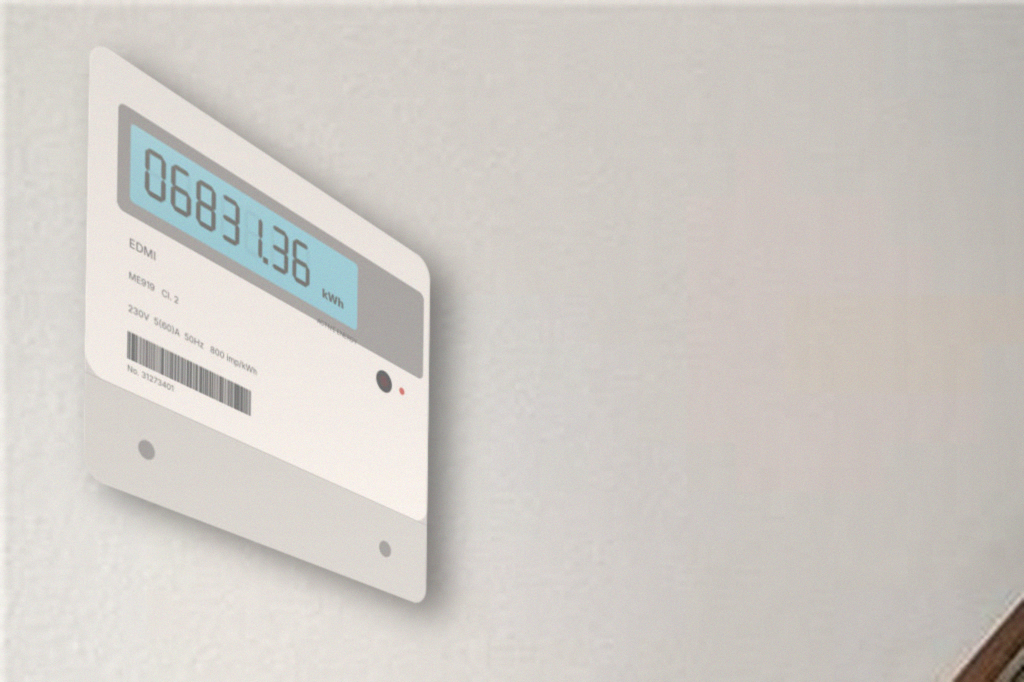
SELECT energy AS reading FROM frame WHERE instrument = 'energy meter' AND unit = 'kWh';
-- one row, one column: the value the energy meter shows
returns 6831.36 kWh
